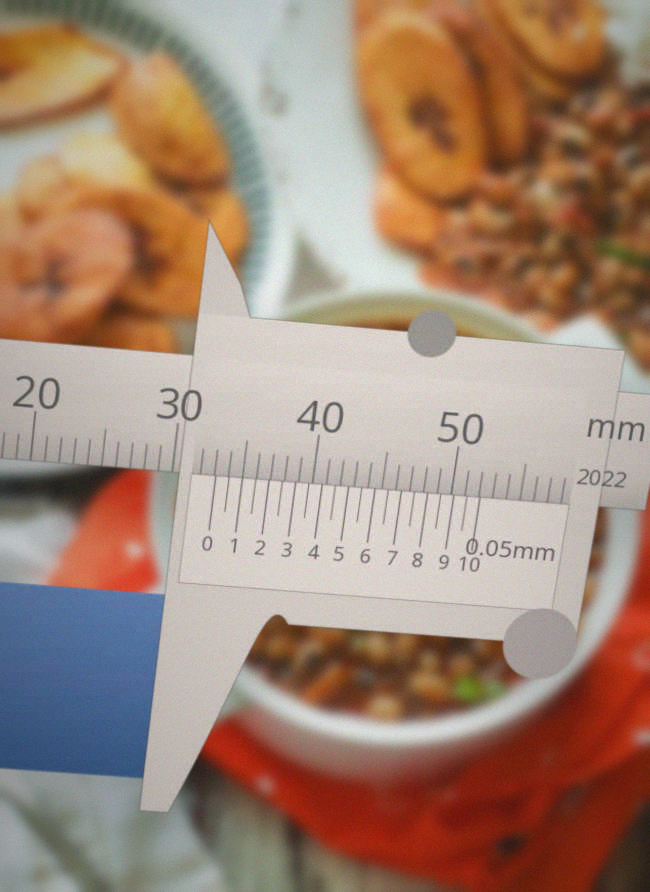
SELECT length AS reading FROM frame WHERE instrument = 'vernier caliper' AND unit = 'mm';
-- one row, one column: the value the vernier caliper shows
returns 33.1 mm
